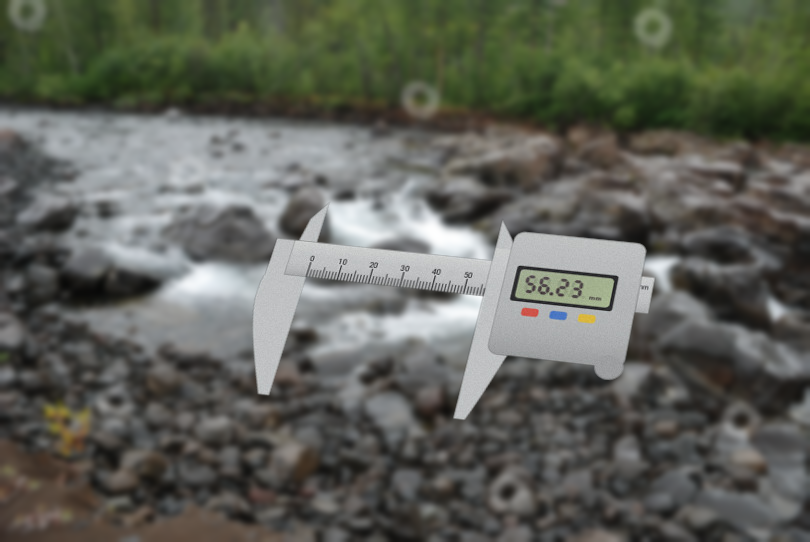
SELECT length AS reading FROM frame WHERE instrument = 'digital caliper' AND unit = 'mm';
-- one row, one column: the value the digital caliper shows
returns 56.23 mm
